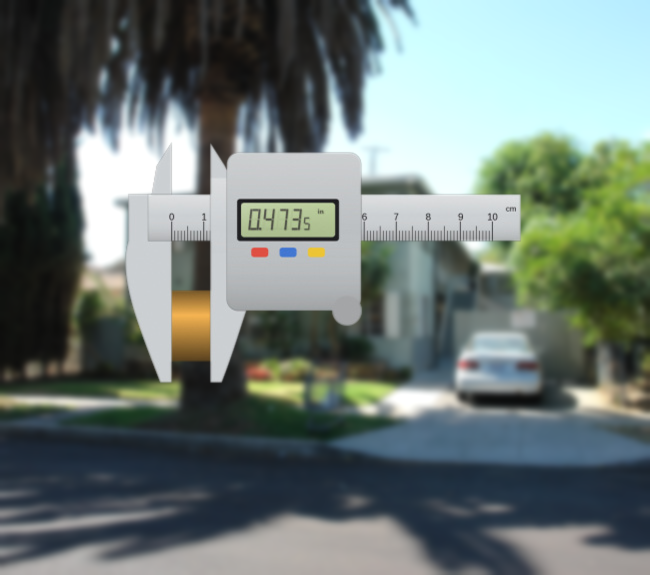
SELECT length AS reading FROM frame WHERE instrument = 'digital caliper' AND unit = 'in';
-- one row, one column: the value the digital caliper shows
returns 0.4735 in
